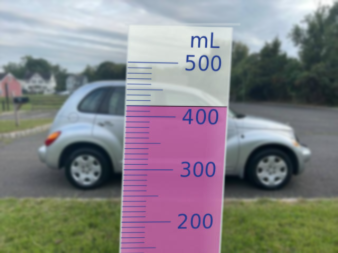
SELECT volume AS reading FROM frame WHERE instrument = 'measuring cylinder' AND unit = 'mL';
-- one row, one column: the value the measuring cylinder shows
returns 420 mL
